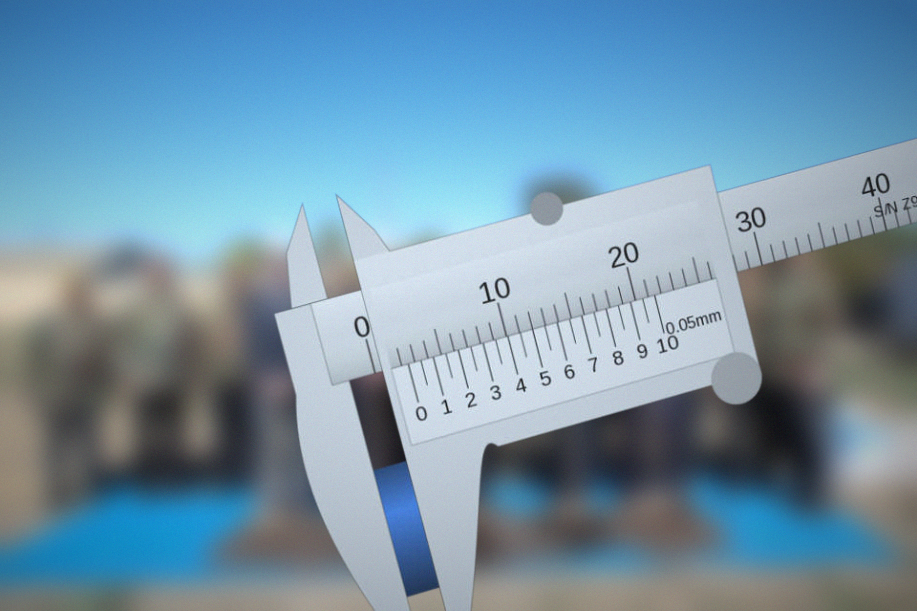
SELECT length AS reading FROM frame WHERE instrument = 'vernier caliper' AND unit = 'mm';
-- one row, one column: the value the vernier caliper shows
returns 2.5 mm
